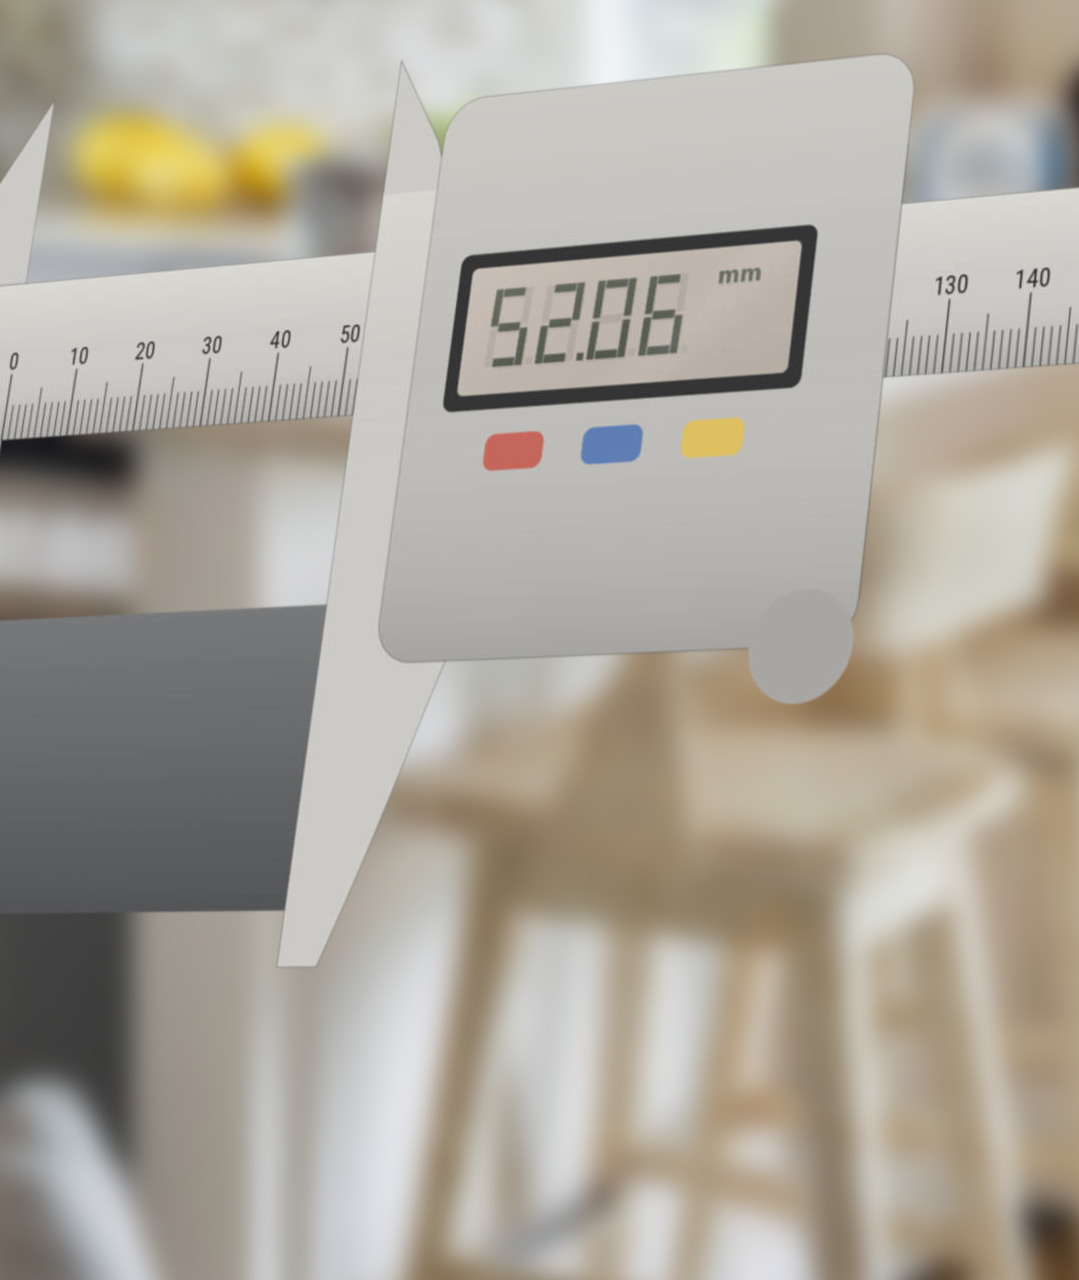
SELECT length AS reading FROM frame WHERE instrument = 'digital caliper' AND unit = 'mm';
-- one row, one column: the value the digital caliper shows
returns 52.06 mm
